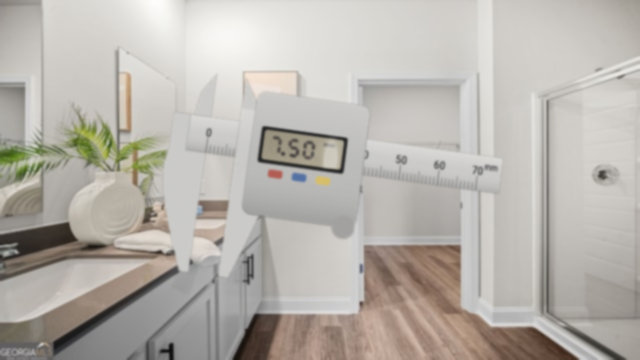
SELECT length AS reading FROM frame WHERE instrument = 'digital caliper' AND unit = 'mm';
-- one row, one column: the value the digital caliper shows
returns 7.50 mm
